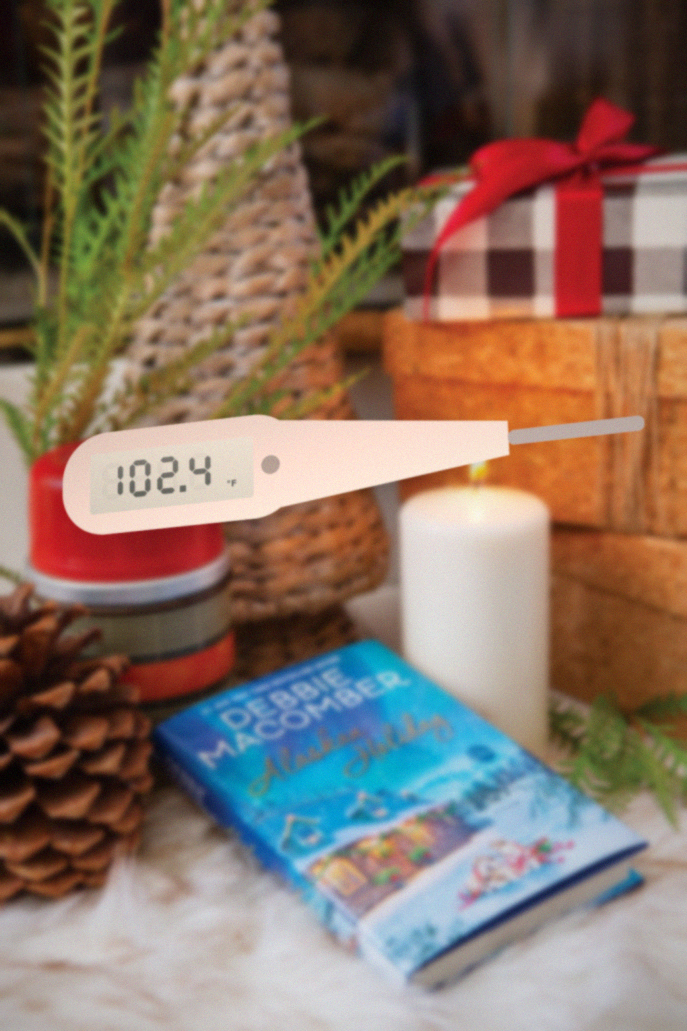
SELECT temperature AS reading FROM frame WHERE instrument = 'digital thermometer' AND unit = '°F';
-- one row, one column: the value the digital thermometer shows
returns 102.4 °F
